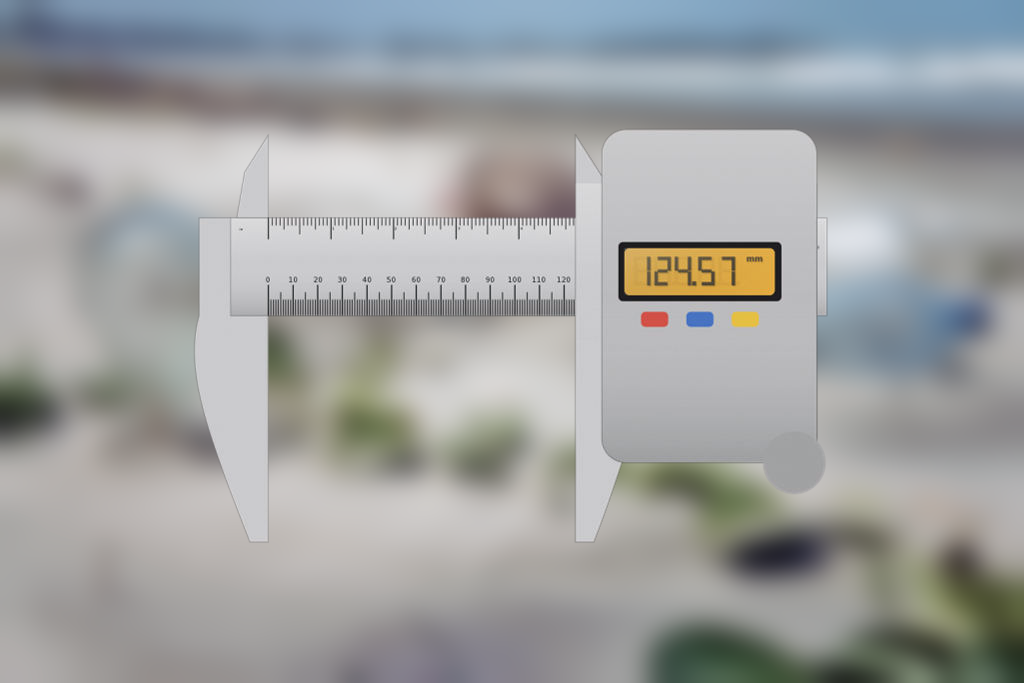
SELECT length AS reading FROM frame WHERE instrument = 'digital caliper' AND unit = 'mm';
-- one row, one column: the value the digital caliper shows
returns 124.57 mm
